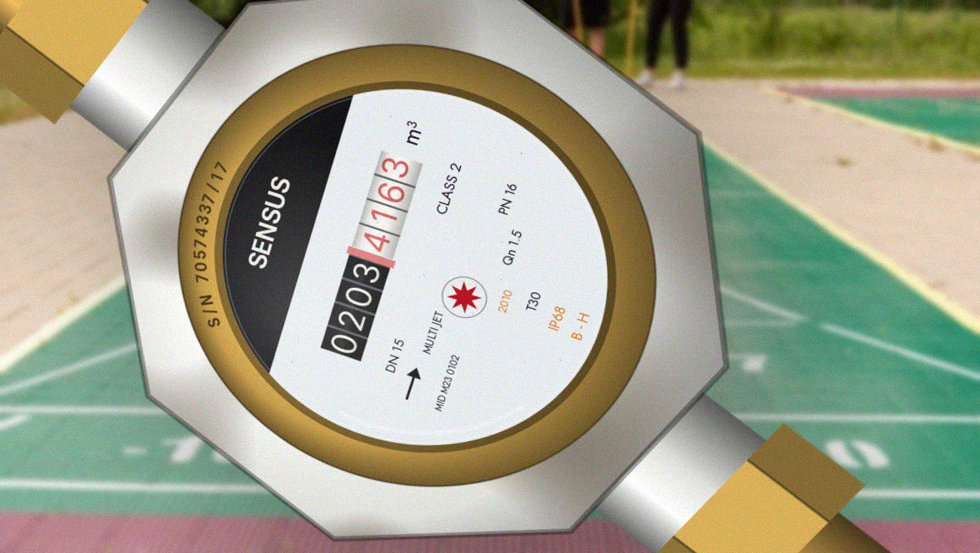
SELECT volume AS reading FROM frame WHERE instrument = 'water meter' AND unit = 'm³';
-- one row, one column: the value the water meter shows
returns 203.4163 m³
